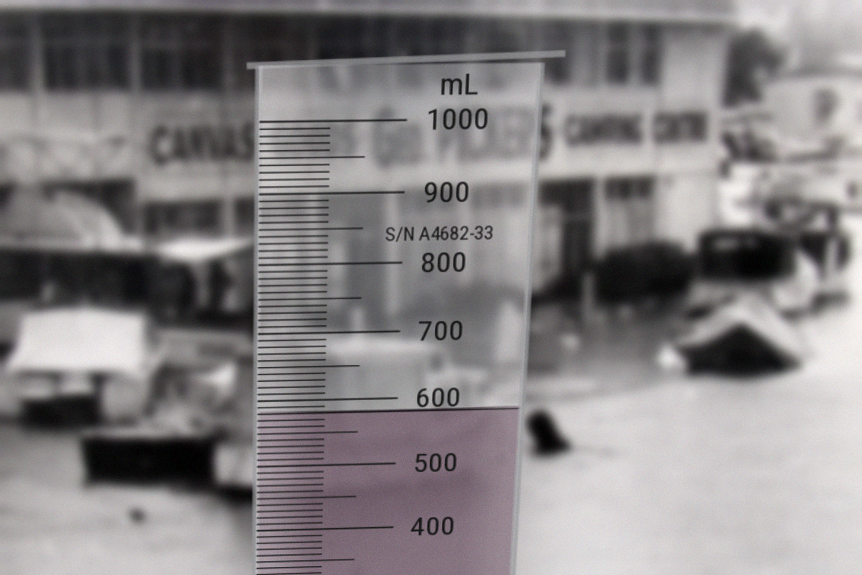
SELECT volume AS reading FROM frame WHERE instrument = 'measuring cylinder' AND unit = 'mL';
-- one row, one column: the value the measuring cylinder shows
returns 580 mL
